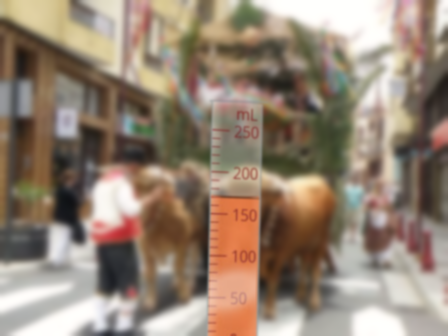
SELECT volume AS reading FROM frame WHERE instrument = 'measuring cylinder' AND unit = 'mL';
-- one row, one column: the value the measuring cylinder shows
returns 170 mL
